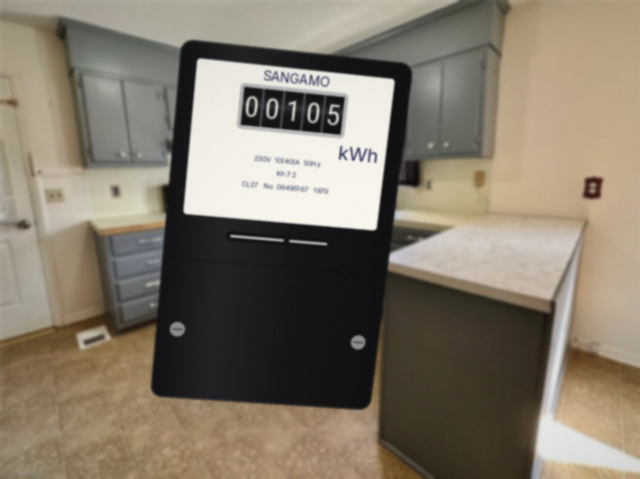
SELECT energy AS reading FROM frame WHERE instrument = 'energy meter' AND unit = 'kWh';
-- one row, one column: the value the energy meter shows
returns 105 kWh
